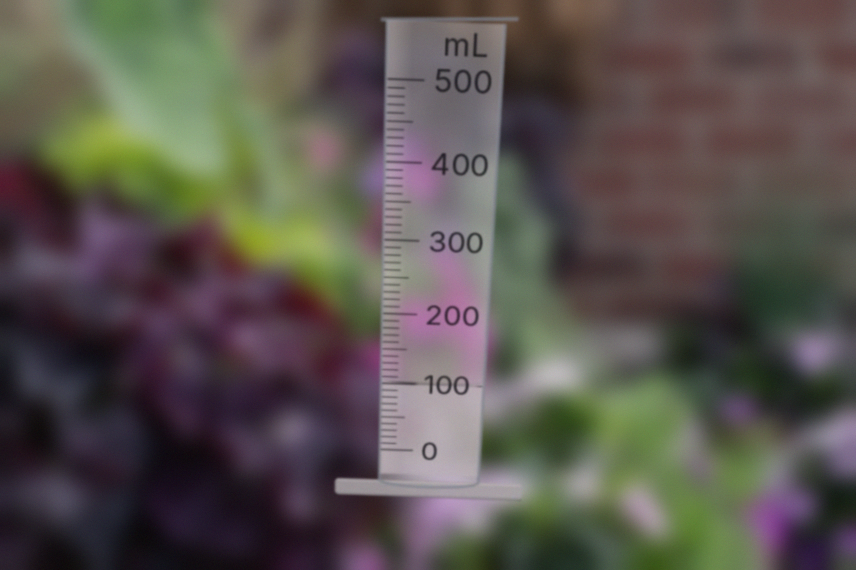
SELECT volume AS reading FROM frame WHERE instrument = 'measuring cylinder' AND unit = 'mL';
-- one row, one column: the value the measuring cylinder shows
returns 100 mL
